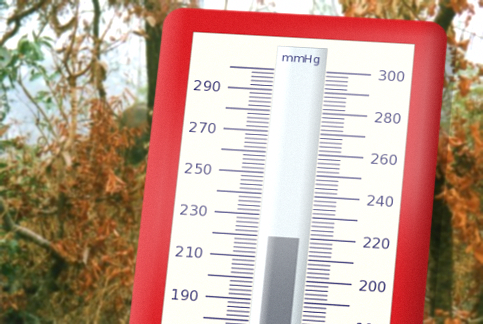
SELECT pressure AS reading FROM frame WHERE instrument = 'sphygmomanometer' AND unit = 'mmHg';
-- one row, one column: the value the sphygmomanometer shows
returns 220 mmHg
